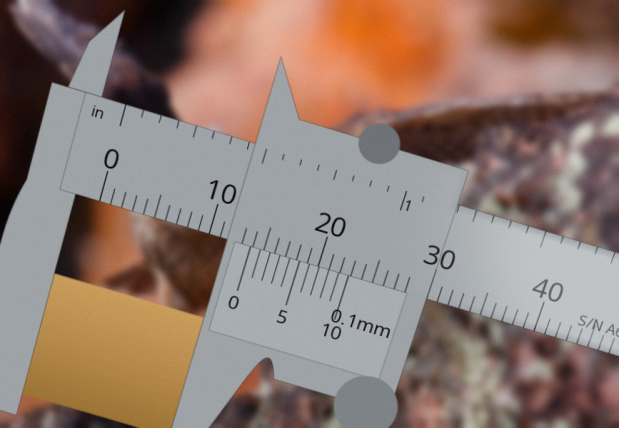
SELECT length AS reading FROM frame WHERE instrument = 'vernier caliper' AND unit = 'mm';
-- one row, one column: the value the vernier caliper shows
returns 13.8 mm
